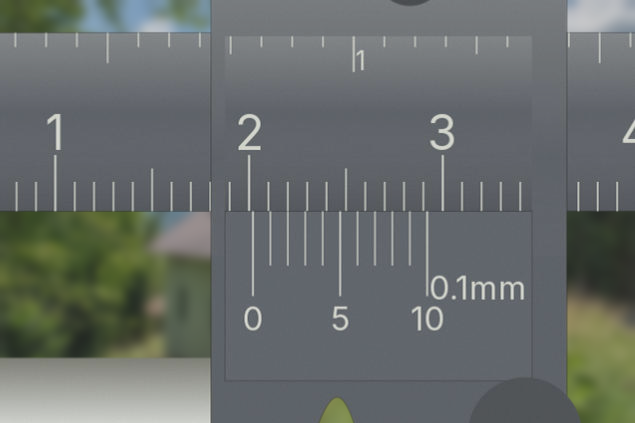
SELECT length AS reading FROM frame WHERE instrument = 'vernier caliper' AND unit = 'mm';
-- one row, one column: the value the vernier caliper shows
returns 20.2 mm
